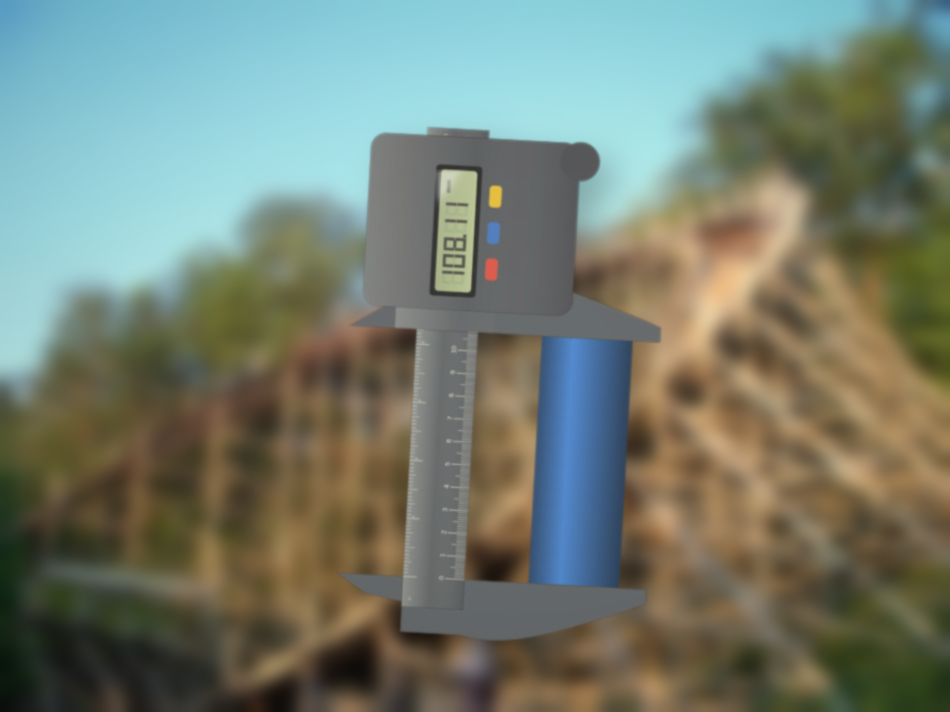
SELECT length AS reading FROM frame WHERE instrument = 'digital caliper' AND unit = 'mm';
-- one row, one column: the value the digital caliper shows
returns 108.11 mm
